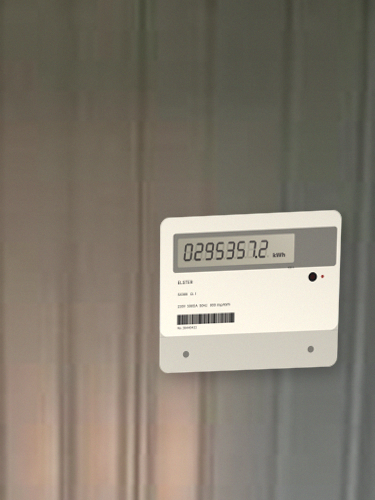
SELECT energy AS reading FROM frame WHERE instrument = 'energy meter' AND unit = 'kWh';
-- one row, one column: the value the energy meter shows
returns 295357.2 kWh
